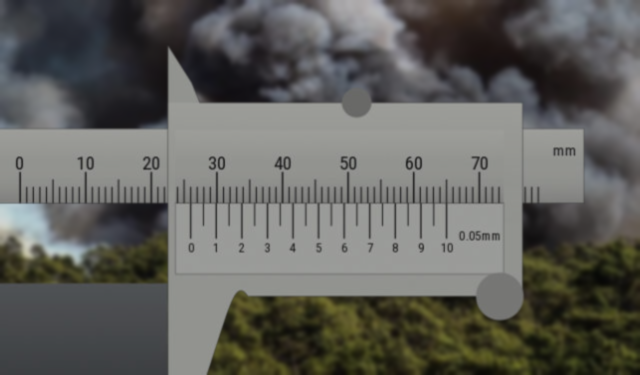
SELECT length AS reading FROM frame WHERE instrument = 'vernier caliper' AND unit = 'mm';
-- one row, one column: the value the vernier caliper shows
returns 26.0 mm
